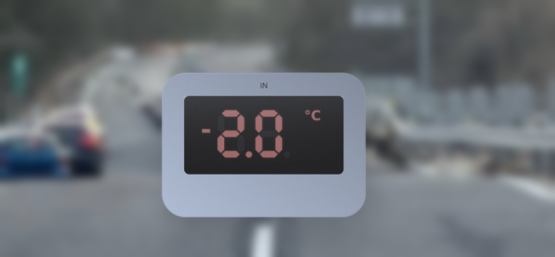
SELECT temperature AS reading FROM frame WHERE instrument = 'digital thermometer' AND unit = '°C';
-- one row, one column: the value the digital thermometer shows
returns -2.0 °C
